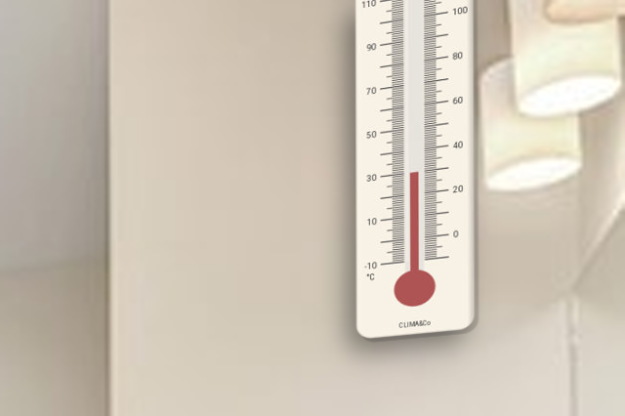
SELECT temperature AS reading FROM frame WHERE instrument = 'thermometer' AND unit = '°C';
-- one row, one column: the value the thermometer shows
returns 30 °C
